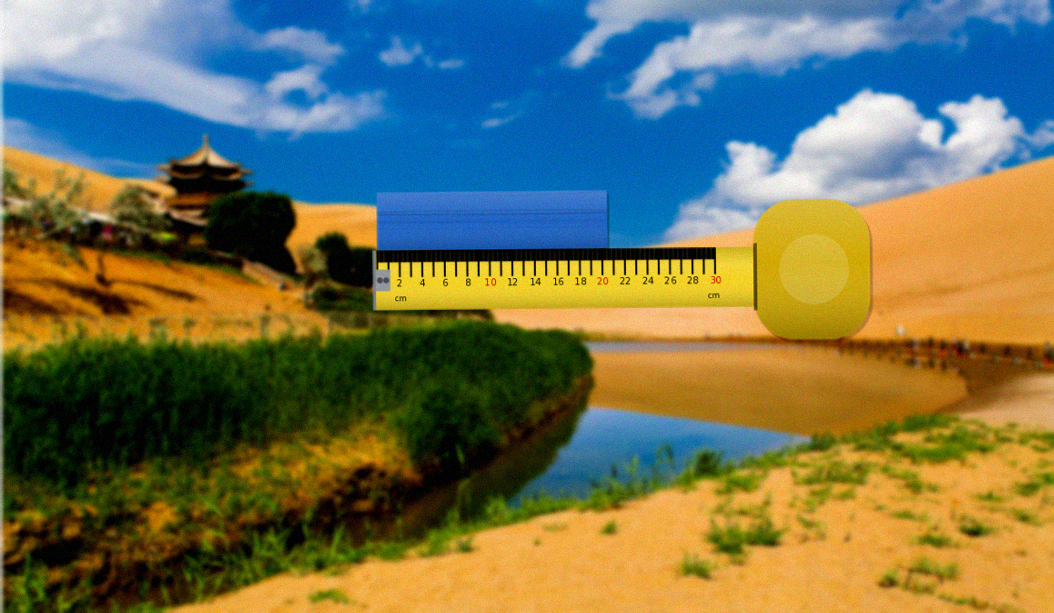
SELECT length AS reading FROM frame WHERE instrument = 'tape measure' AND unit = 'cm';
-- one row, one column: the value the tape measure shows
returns 20.5 cm
